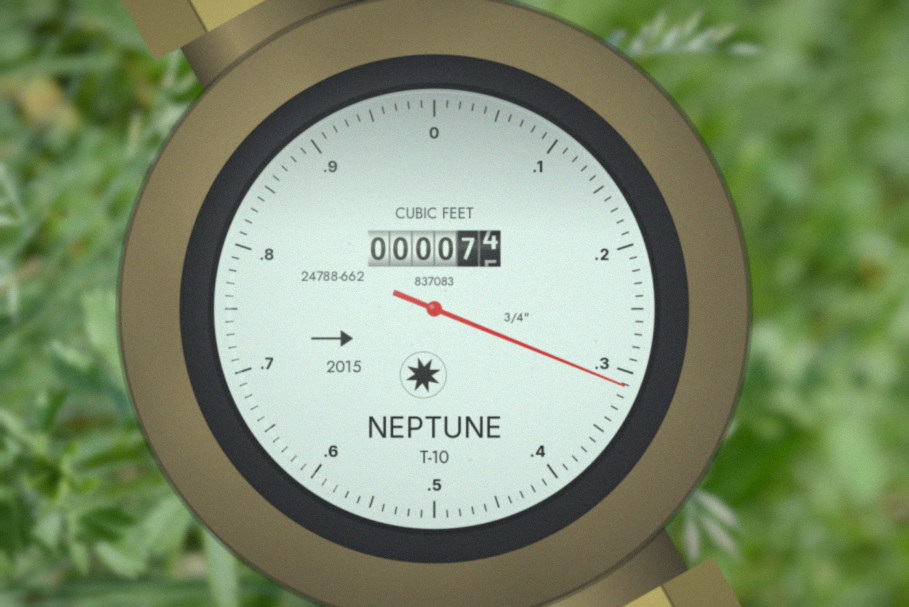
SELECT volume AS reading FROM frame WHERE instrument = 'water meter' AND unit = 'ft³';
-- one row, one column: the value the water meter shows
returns 74.31 ft³
